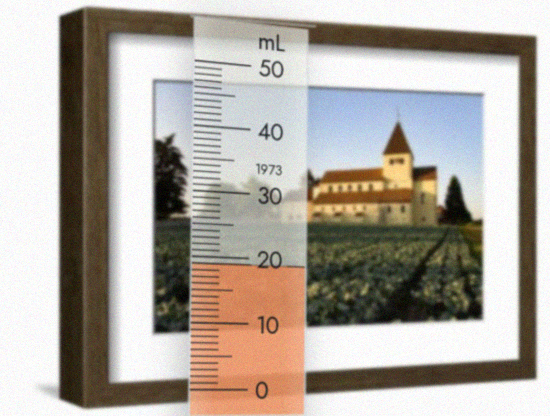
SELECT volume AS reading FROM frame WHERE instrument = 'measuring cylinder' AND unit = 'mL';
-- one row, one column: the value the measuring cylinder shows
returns 19 mL
